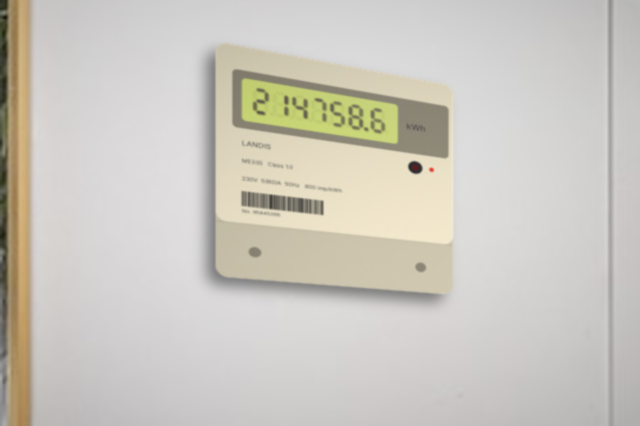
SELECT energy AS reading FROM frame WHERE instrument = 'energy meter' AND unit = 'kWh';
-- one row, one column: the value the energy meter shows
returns 214758.6 kWh
